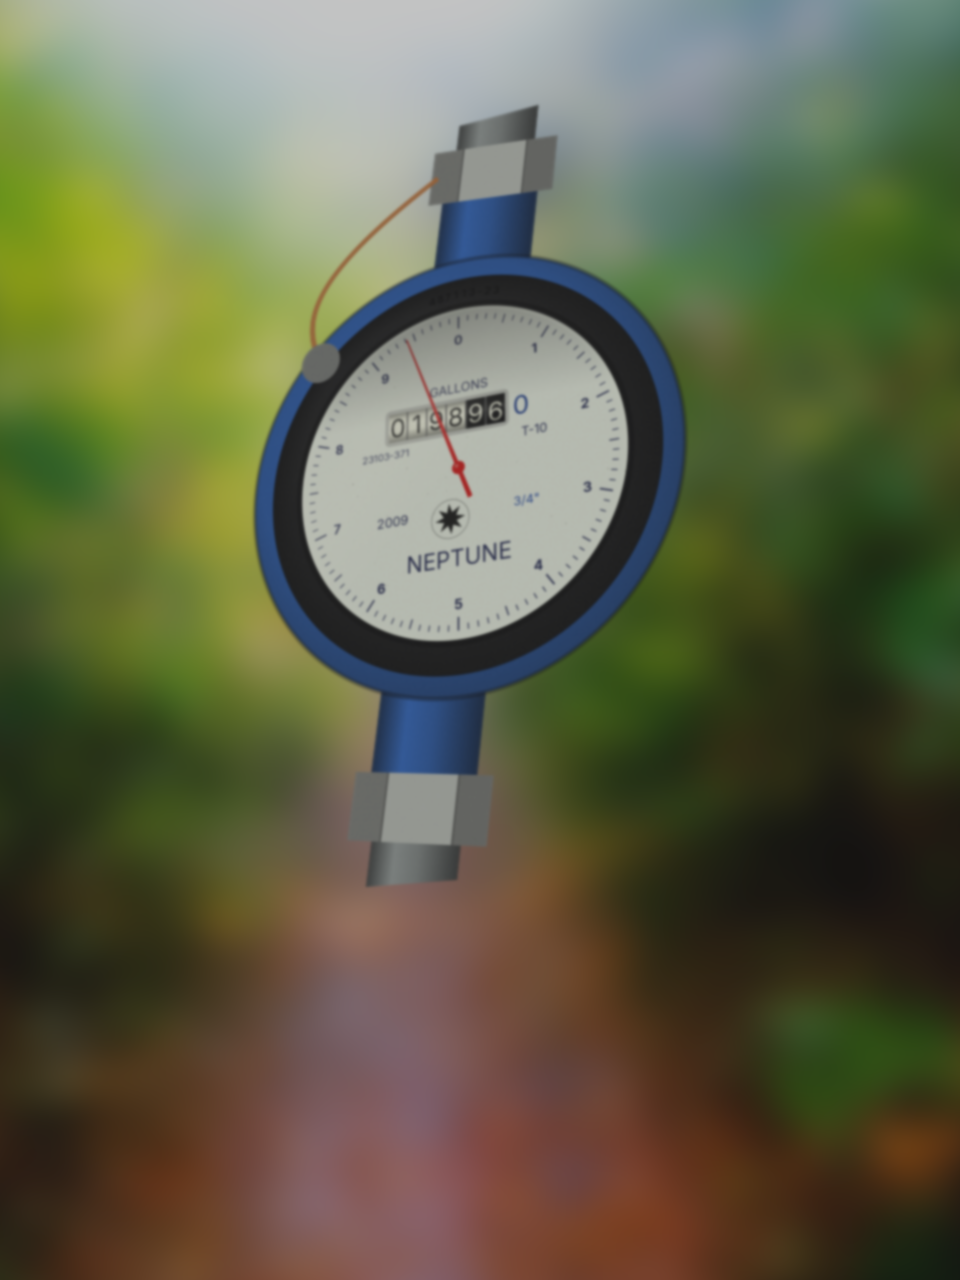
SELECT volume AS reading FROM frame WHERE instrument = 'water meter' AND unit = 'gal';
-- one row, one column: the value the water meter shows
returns 198959.4 gal
